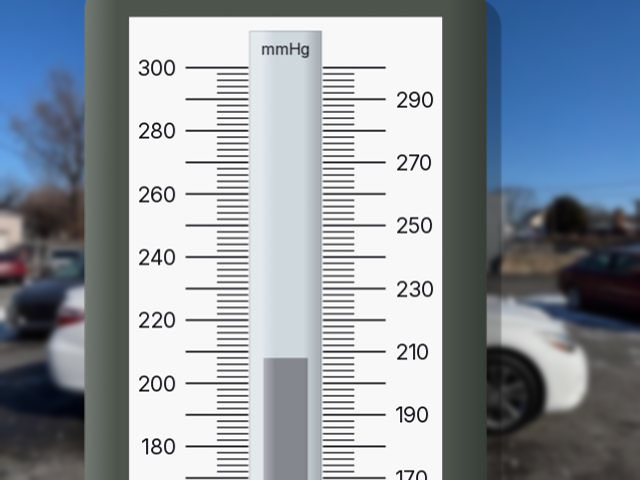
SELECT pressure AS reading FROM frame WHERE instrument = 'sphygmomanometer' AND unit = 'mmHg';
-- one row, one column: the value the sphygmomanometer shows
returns 208 mmHg
